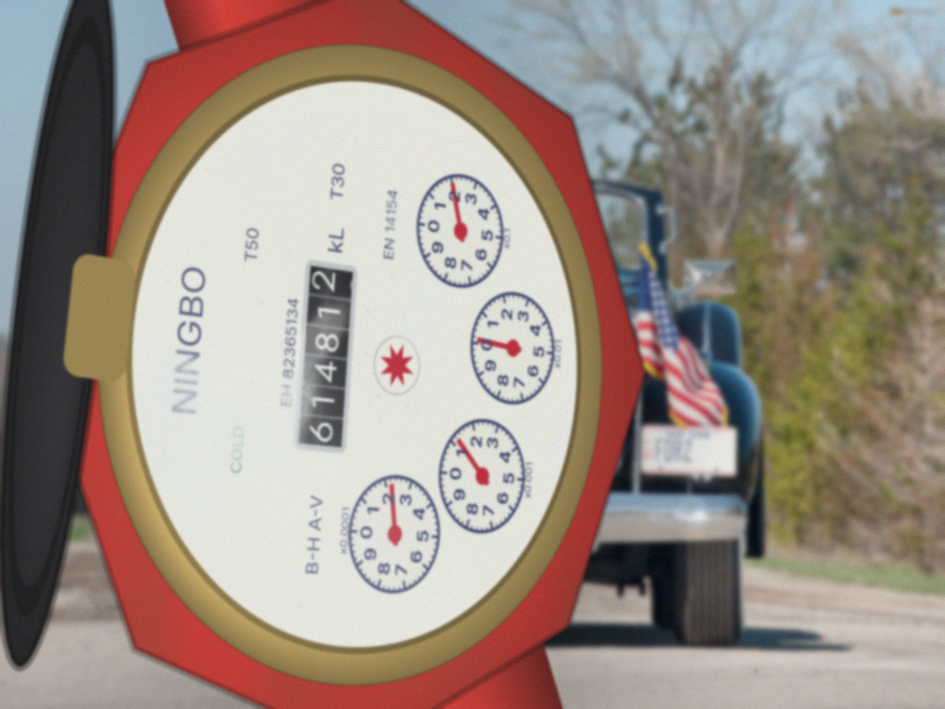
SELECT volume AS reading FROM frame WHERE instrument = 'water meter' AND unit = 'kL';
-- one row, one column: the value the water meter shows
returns 614812.2012 kL
